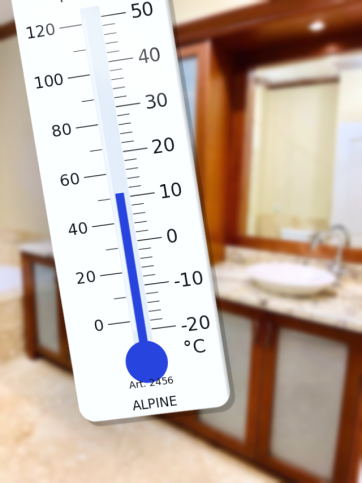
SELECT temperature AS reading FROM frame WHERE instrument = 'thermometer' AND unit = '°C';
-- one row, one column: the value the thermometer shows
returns 11 °C
